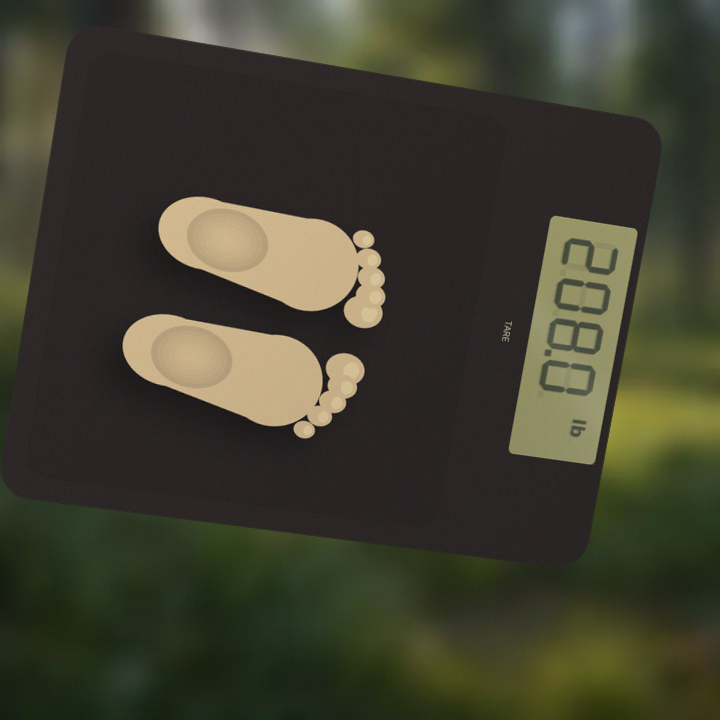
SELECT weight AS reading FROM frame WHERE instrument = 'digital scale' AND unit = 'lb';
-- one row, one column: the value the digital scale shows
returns 208.0 lb
